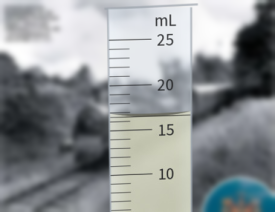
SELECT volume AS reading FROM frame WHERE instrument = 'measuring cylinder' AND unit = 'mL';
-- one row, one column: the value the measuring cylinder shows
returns 16.5 mL
